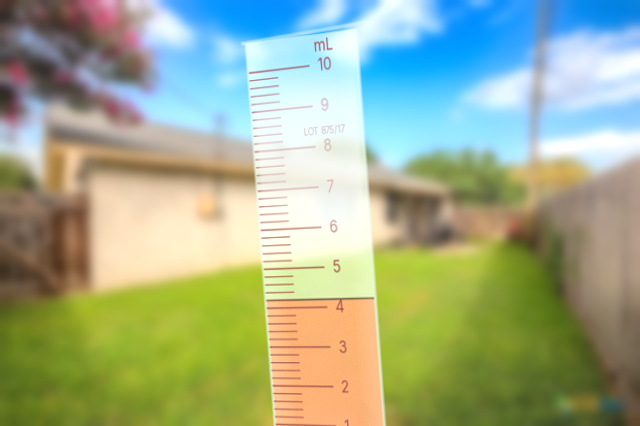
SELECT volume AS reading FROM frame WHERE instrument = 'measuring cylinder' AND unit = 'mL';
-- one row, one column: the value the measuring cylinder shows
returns 4.2 mL
